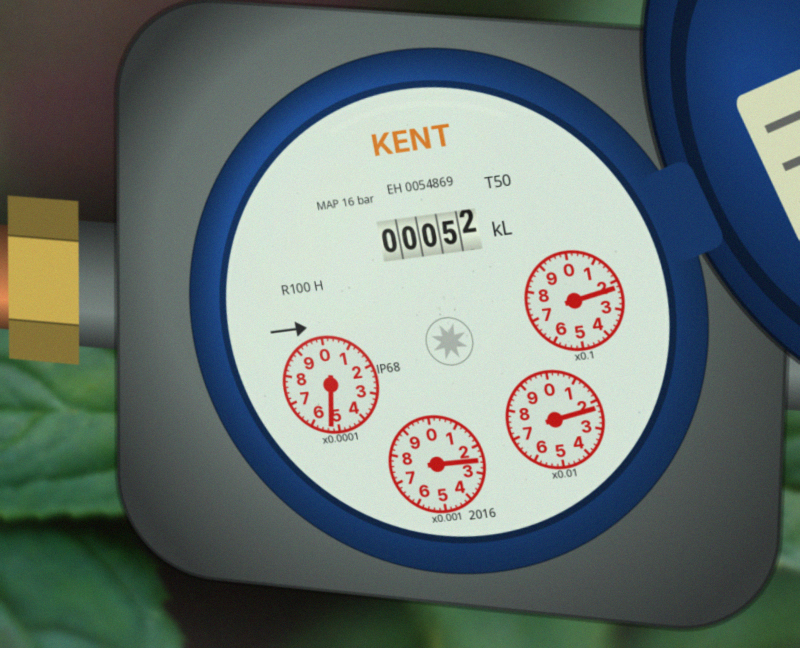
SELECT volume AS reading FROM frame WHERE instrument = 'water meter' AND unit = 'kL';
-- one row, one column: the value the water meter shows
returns 52.2225 kL
